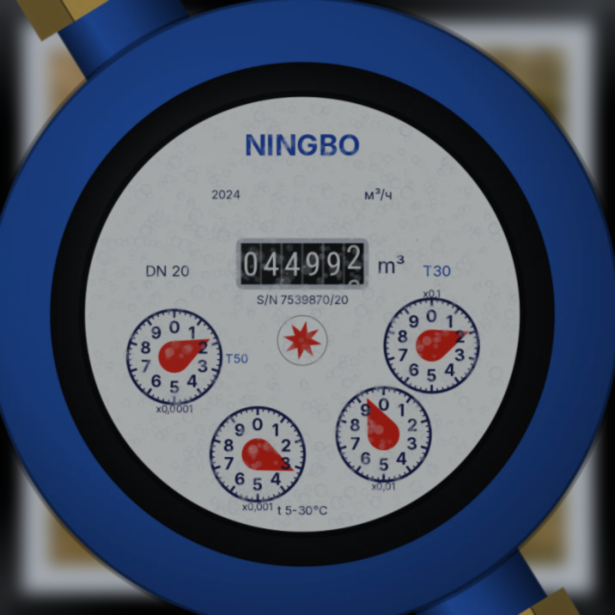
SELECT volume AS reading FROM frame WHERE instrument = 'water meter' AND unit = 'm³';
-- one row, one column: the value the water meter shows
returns 44992.1931 m³
